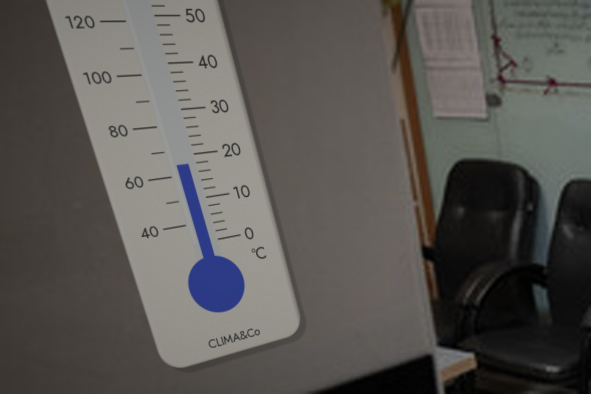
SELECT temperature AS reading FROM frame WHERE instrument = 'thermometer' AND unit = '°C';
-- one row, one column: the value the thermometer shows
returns 18 °C
